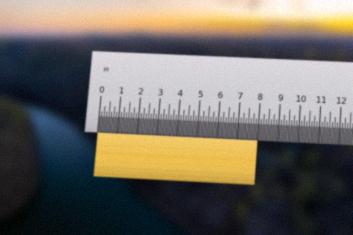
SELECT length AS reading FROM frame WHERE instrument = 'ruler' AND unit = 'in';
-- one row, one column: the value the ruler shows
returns 8 in
